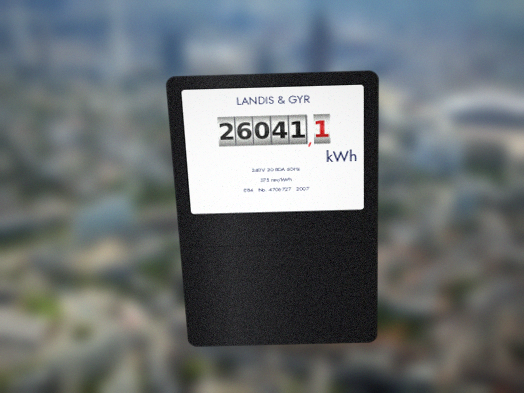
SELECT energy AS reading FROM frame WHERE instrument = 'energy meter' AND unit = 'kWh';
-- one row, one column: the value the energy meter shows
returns 26041.1 kWh
